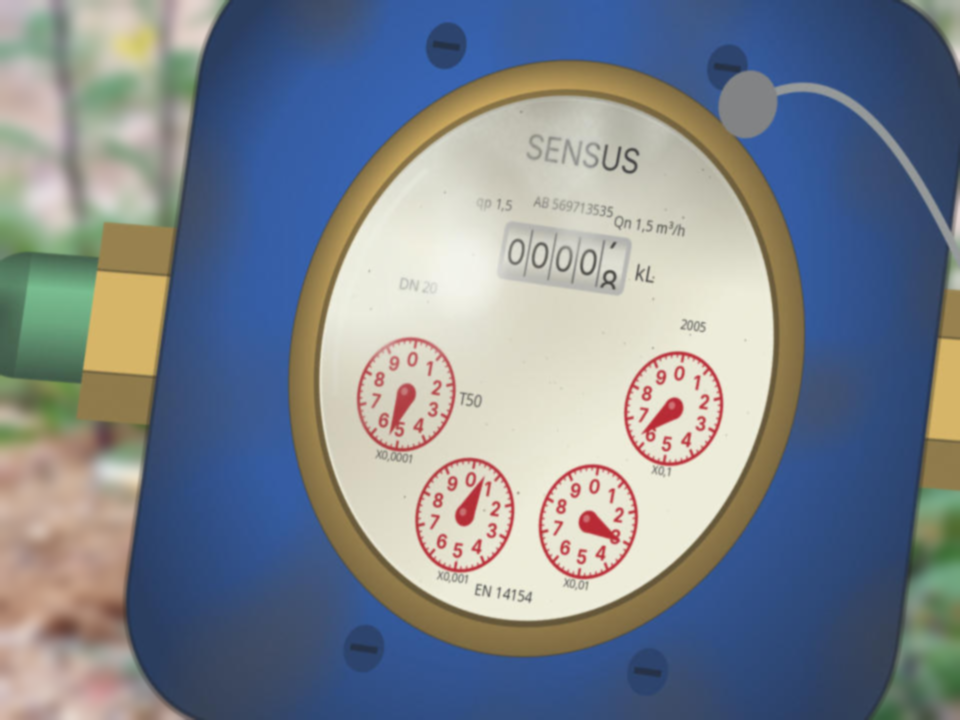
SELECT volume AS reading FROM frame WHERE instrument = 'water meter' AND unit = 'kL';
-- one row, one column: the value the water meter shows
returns 7.6305 kL
